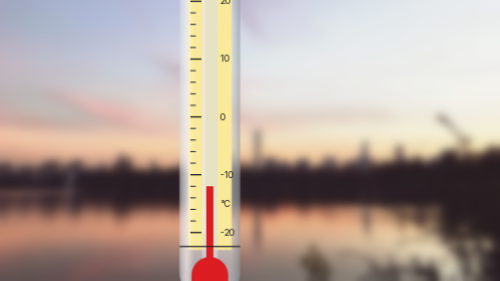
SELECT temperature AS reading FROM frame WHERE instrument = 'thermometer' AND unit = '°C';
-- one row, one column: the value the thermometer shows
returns -12 °C
